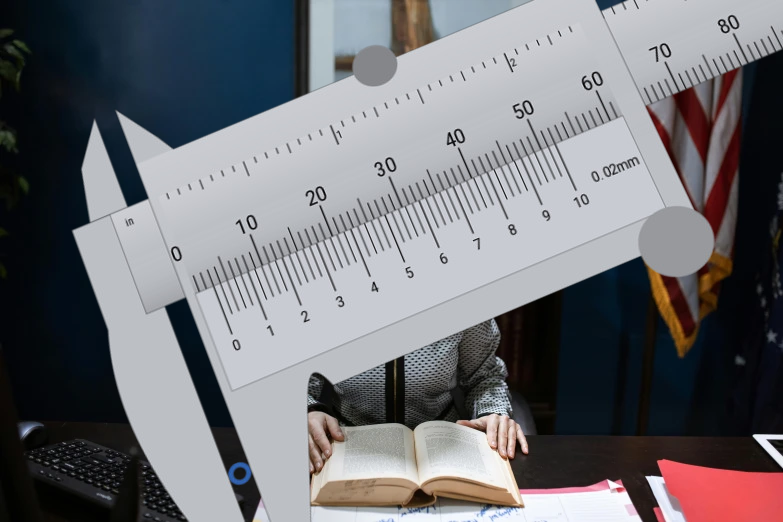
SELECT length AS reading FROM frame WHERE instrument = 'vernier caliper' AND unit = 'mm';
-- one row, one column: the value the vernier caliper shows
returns 3.0 mm
